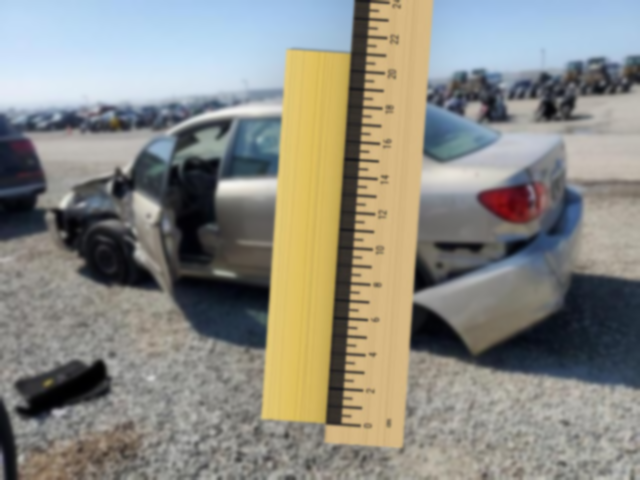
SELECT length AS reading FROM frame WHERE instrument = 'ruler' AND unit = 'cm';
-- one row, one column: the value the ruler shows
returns 21 cm
